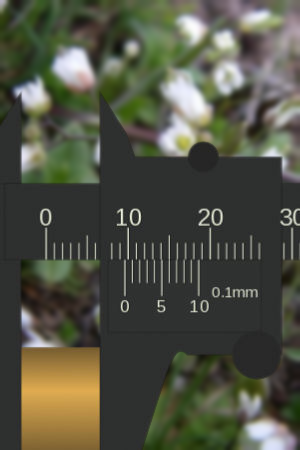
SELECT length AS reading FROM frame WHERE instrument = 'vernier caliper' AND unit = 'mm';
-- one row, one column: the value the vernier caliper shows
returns 9.6 mm
